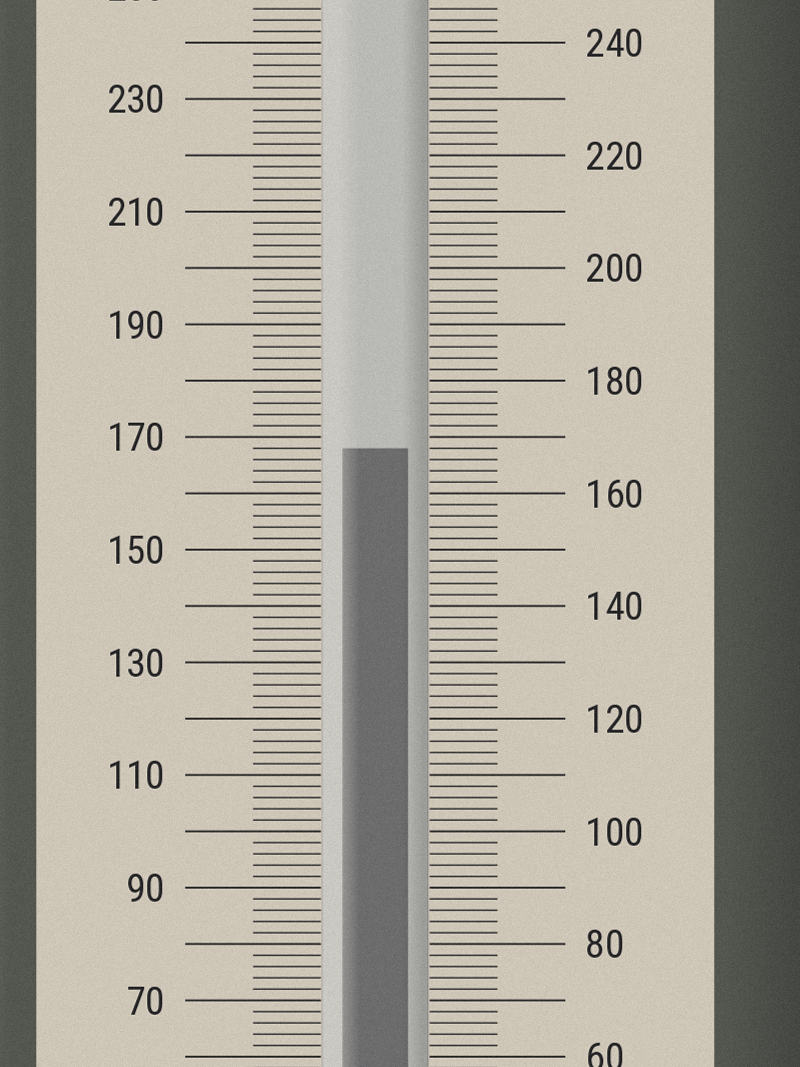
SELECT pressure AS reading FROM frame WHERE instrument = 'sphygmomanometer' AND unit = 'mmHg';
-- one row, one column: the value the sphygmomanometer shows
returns 168 mmHg
